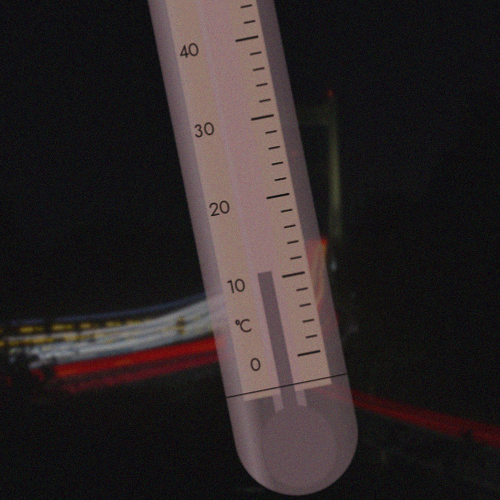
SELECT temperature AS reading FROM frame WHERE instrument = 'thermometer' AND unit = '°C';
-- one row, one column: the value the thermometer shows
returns 11 °C
